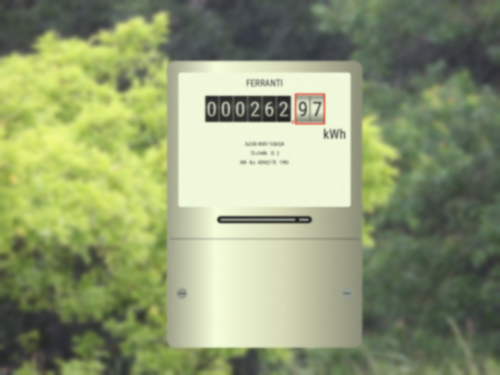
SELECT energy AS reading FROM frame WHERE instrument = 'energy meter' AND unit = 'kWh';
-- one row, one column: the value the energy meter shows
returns 262.97 kWh
